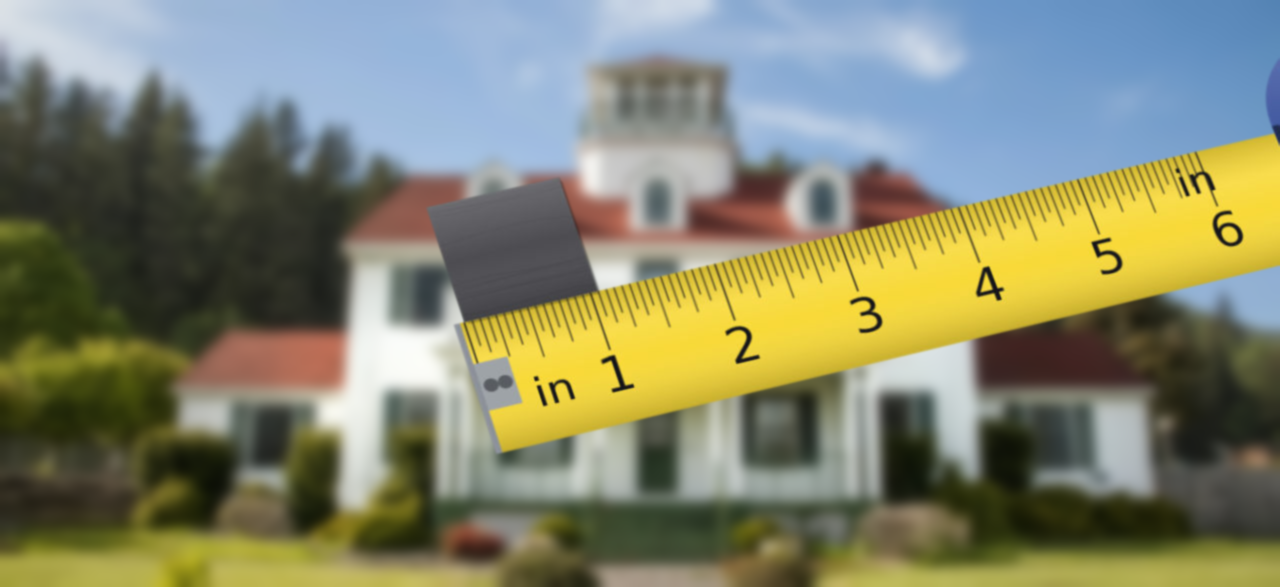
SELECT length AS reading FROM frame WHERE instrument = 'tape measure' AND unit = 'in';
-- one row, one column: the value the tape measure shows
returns 1.0625 in
